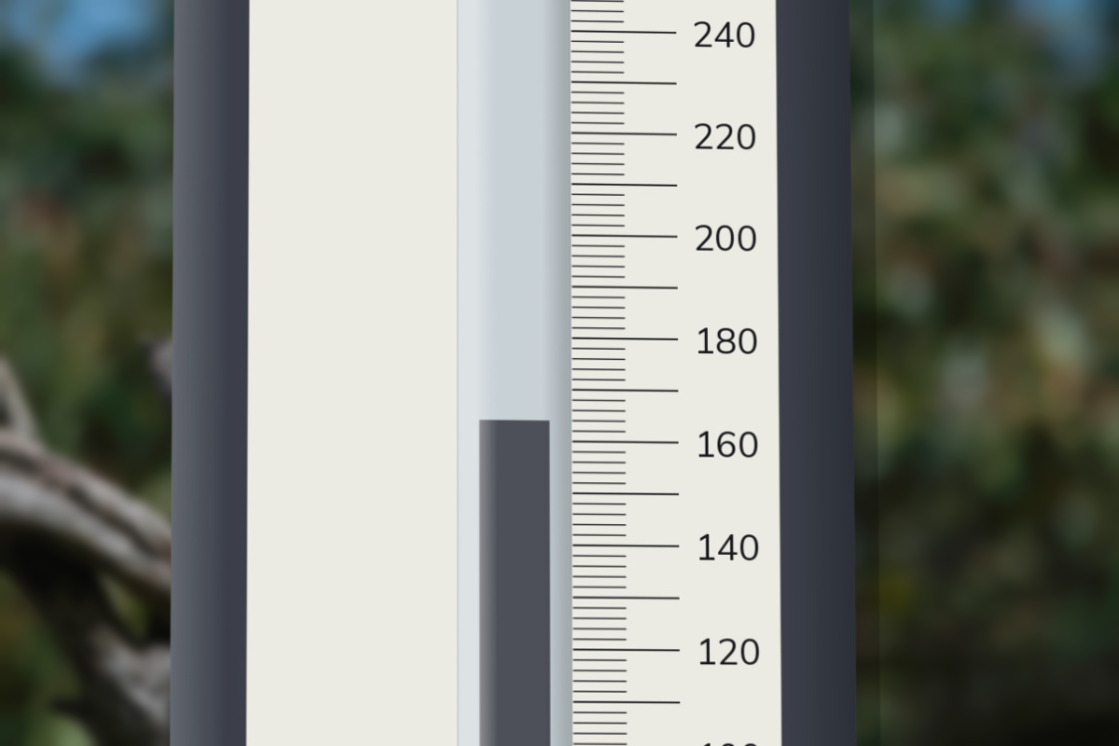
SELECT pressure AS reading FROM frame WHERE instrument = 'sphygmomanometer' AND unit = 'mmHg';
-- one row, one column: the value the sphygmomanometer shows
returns 164 mmHg
